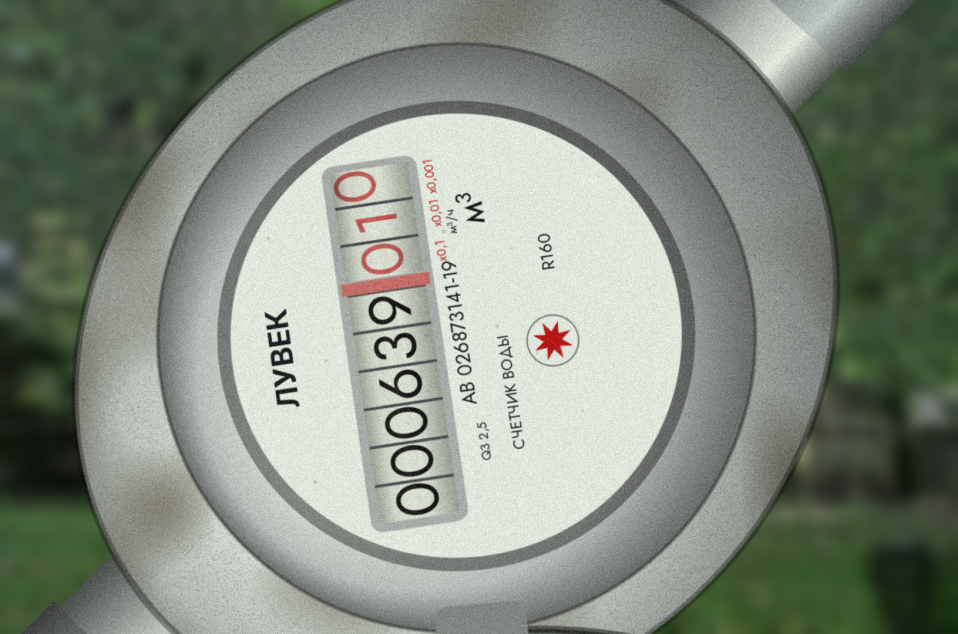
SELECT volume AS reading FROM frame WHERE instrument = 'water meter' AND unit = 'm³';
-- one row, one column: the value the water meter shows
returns 639.010 m³
